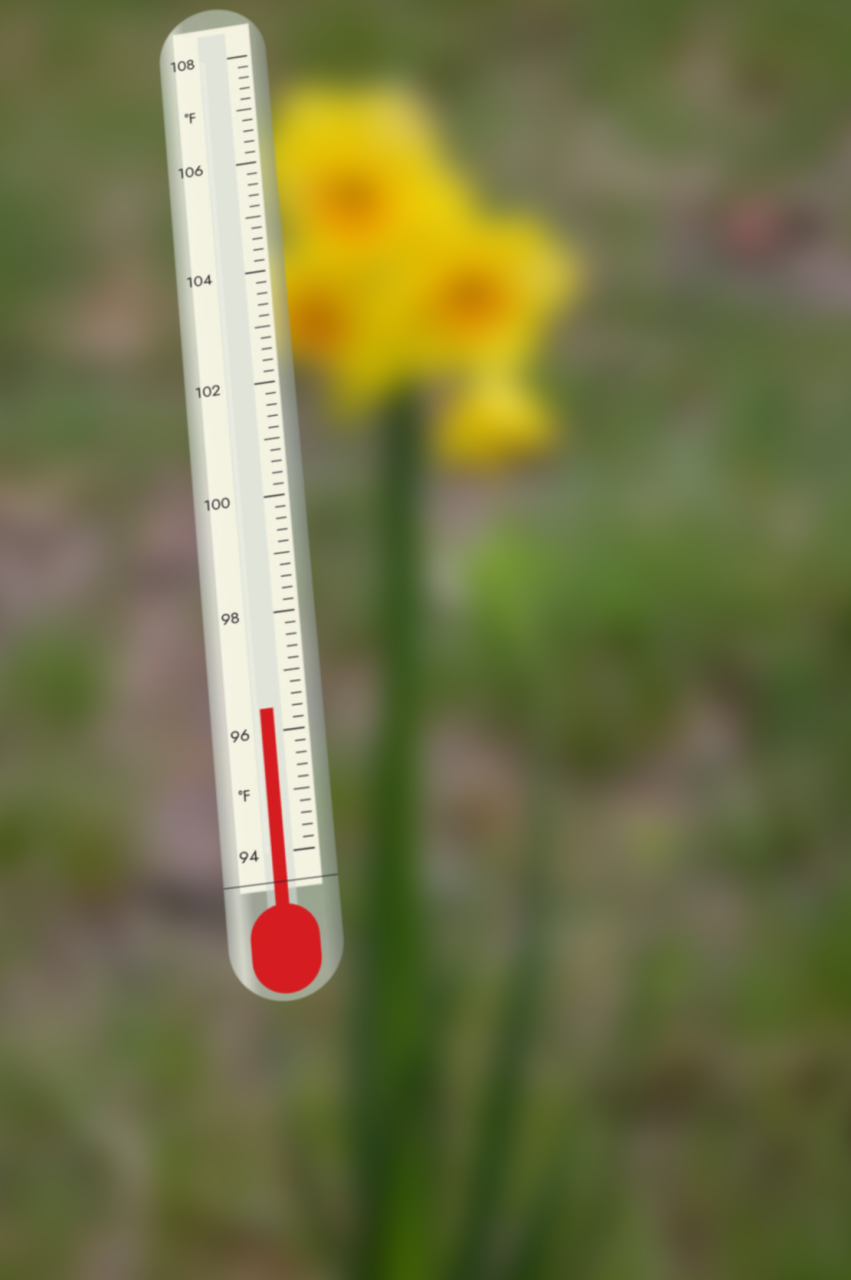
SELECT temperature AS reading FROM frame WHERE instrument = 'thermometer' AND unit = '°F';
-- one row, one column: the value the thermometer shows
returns 96.4 °F
